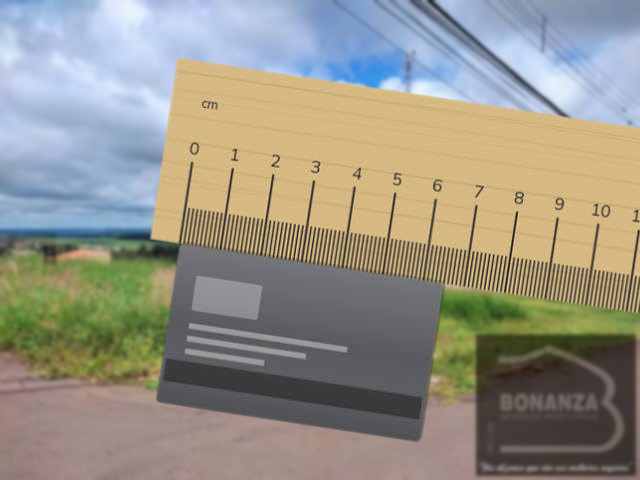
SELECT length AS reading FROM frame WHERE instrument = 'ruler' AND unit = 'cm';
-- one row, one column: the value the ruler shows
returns 6.5 cm
